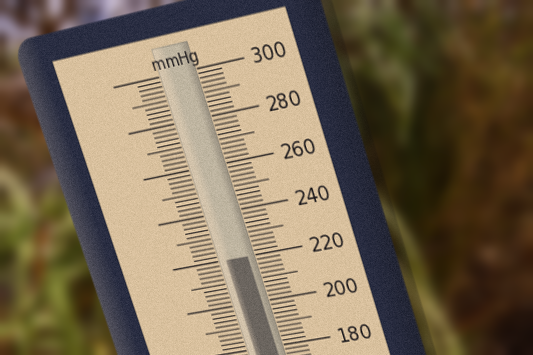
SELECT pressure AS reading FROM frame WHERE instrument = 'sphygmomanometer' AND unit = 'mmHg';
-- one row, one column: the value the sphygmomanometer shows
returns 220 mmHg
